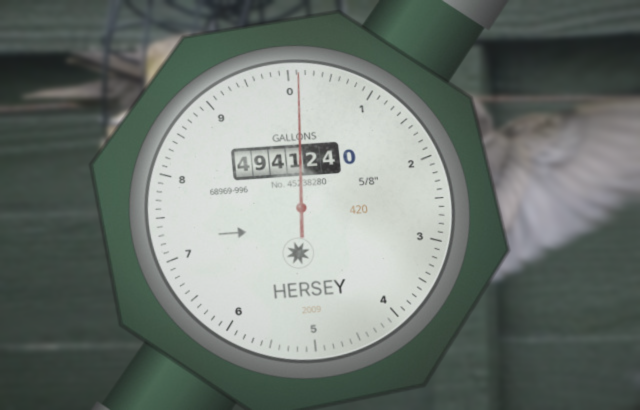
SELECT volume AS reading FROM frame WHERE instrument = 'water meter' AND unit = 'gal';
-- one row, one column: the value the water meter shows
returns 4941240.1 gal
